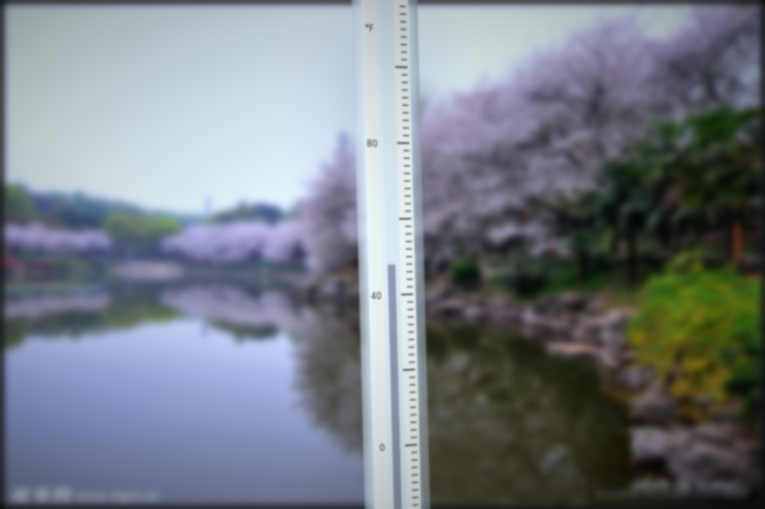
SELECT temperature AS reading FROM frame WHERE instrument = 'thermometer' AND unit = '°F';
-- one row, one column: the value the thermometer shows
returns 48 °F
